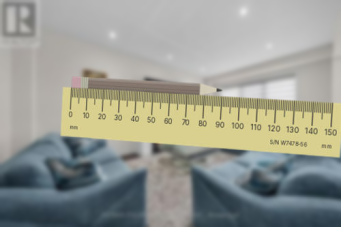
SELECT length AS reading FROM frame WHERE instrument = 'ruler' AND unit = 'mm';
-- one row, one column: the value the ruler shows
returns 90 mm
